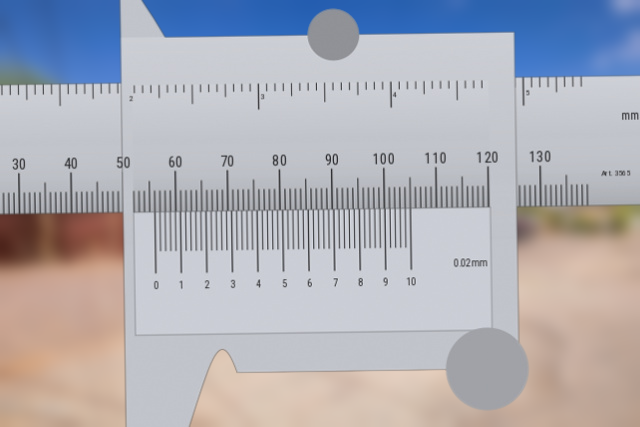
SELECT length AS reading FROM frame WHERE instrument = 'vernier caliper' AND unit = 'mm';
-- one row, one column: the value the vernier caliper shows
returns 56.0 mm
